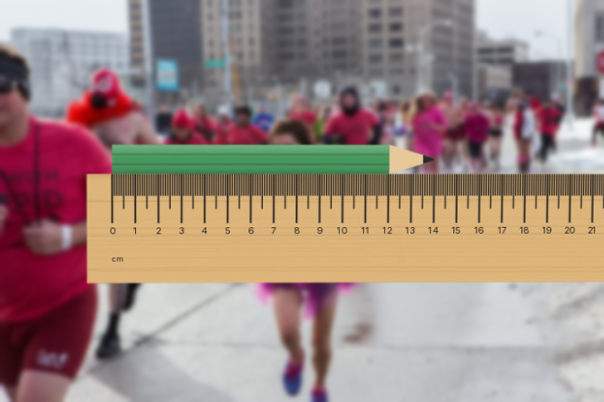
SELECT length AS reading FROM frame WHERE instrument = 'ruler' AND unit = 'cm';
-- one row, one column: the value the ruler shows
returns 14 cm
